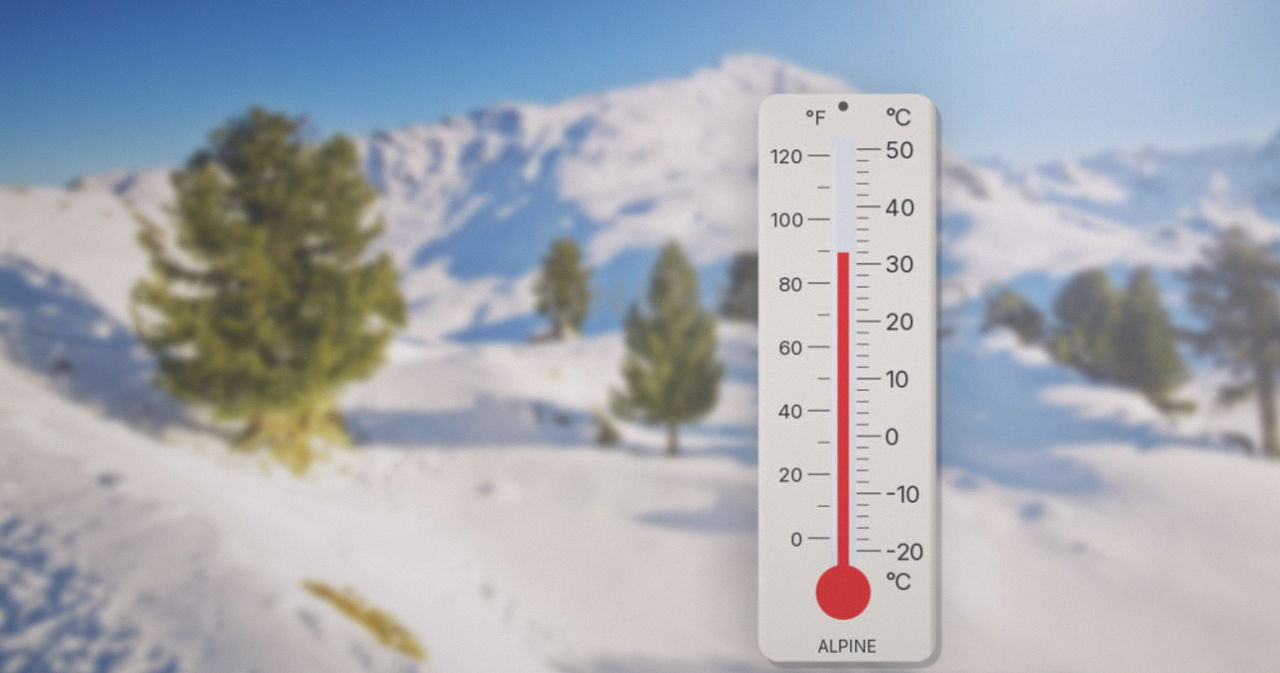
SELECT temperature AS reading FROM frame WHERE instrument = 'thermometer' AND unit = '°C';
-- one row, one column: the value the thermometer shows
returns 32 °C
